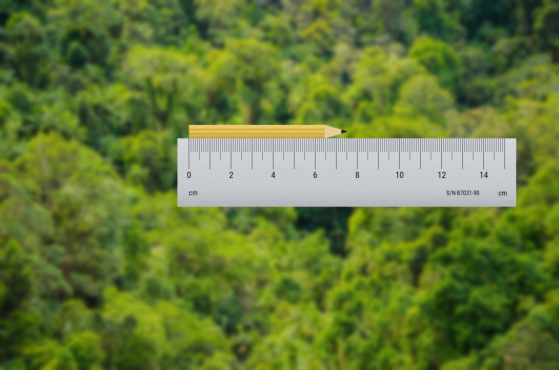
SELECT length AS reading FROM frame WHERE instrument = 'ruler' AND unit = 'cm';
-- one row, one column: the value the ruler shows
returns 7.5 cm
